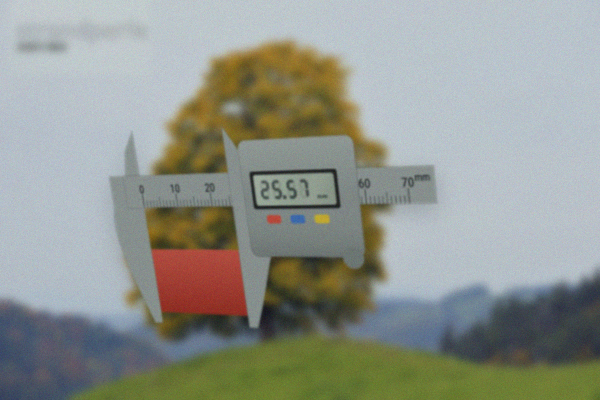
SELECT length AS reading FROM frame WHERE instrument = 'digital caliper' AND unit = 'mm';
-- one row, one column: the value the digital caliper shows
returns 25.57 mm
